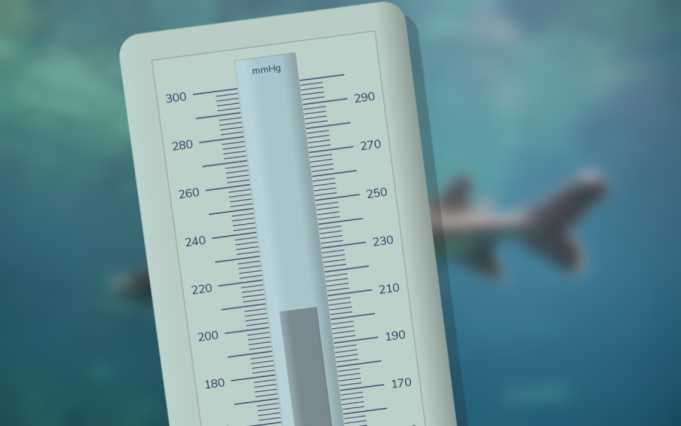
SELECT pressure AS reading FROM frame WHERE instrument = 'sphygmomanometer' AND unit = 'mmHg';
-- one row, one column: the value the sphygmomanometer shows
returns 206 mmHg
